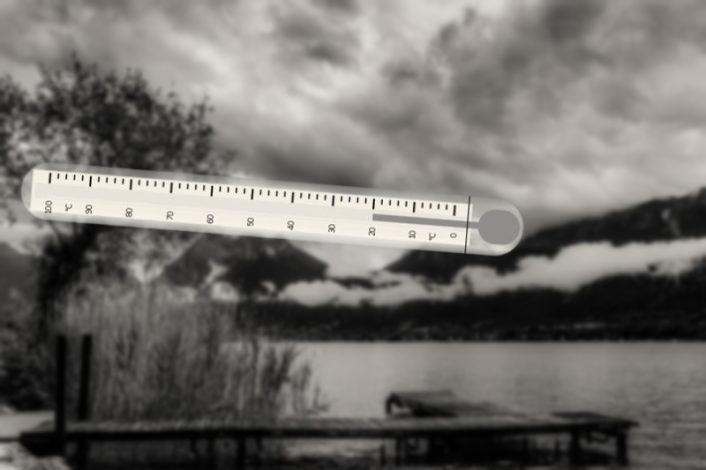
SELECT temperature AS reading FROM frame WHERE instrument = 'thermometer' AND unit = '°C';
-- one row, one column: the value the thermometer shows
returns 20 °C
